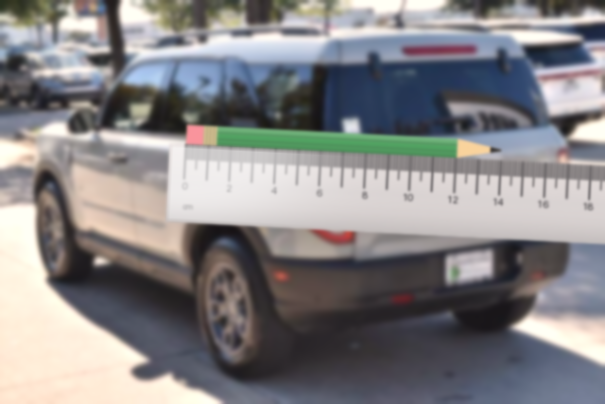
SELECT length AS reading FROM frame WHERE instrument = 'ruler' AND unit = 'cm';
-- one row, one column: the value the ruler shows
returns 14 cm
